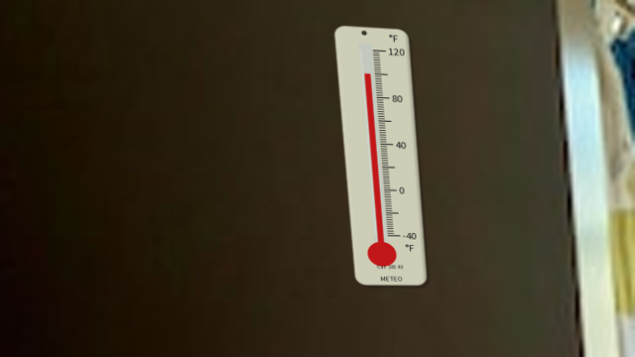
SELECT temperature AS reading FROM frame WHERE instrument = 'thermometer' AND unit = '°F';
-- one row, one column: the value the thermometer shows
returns 100 °F
